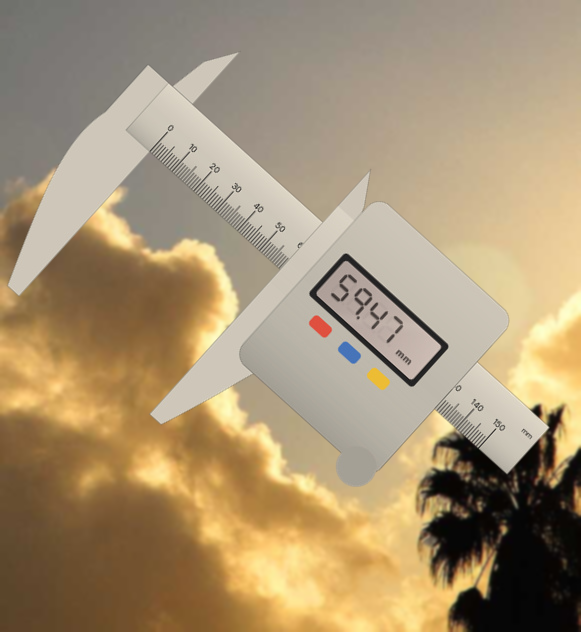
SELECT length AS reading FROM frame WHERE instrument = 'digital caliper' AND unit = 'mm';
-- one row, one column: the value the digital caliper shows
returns 59.47 mm
